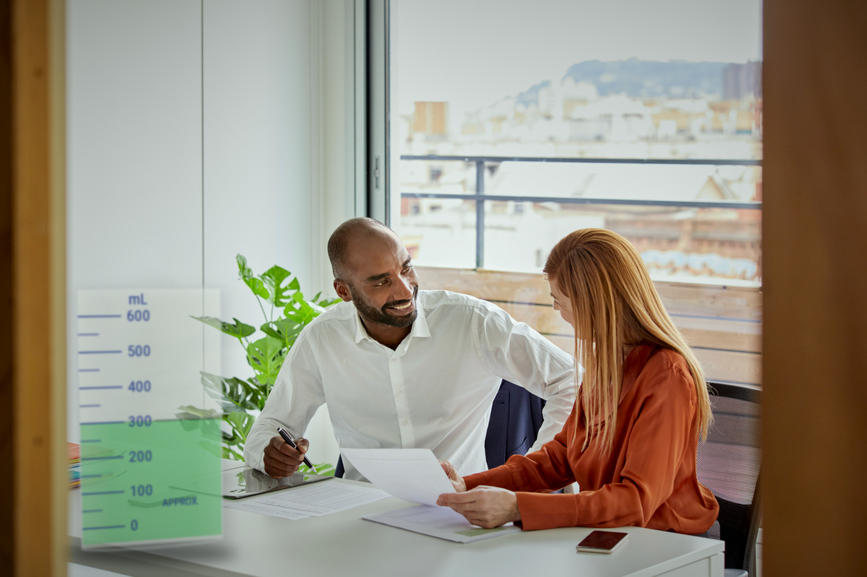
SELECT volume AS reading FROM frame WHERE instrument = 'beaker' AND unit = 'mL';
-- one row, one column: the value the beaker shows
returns 300 mL
